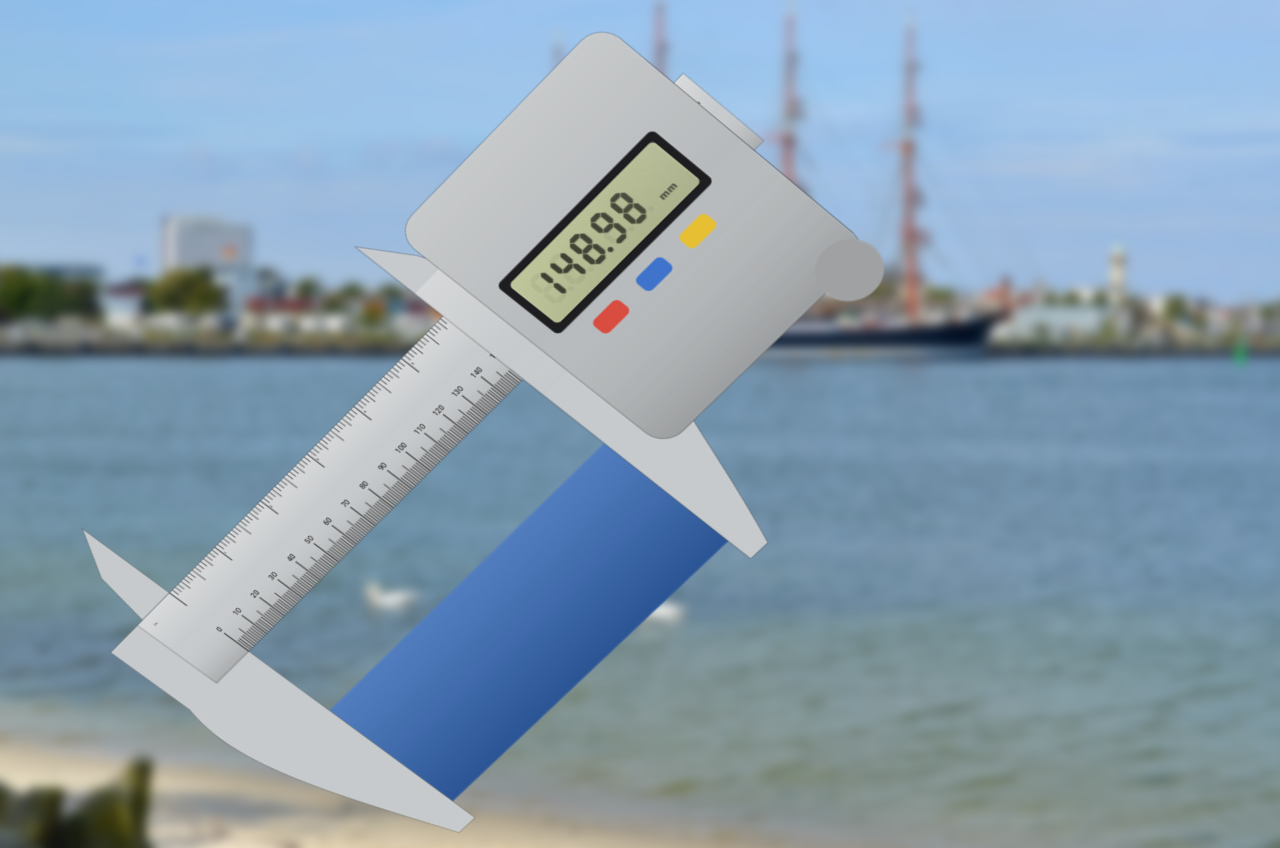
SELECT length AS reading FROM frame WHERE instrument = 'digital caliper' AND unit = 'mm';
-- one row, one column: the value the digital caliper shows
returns 148.98 mm
